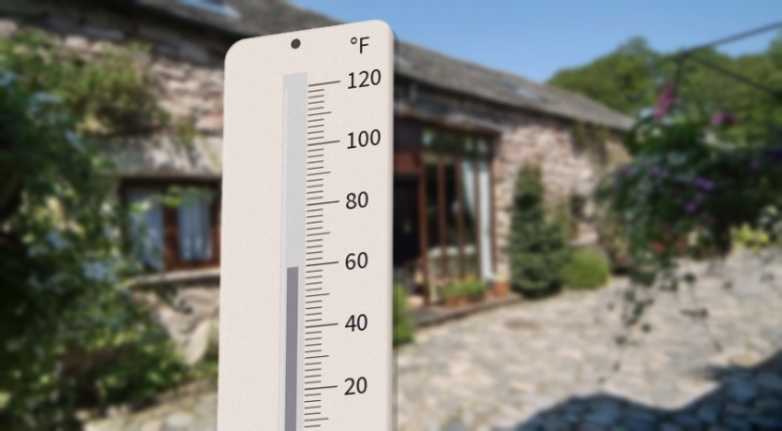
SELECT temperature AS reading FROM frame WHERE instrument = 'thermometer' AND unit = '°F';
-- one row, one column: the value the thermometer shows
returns 60 °F
